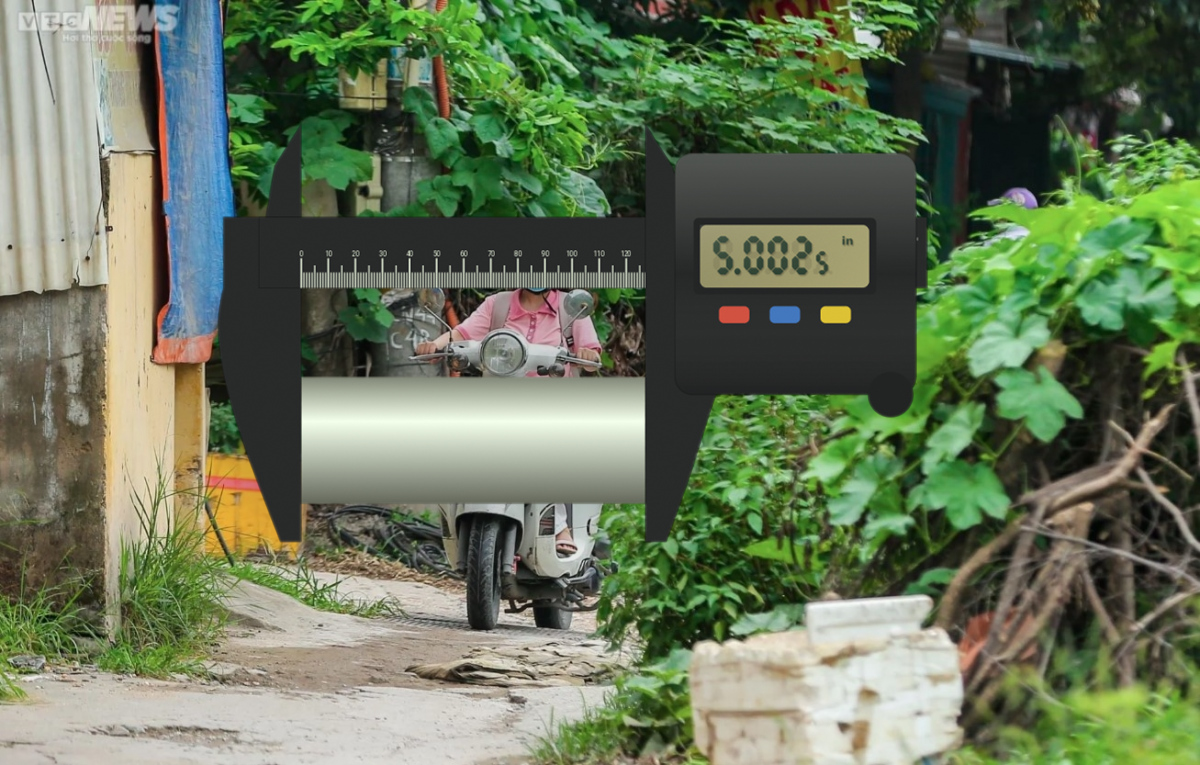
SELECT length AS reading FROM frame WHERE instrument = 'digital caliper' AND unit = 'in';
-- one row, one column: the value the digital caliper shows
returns 5.0025 in
